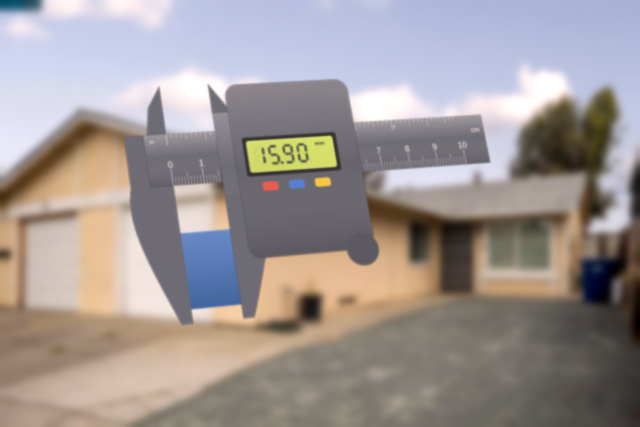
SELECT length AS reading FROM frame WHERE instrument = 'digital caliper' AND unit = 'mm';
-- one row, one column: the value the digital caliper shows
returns 15.90 mm
